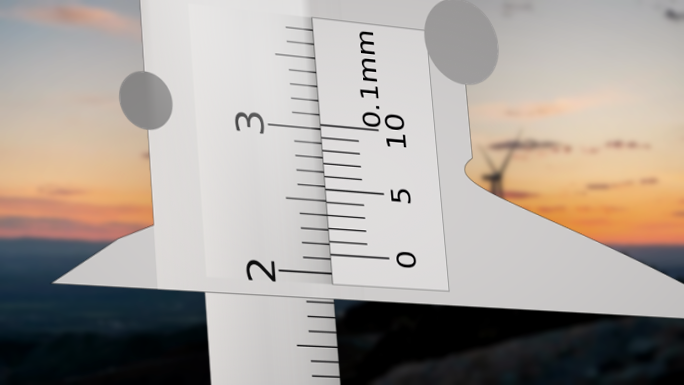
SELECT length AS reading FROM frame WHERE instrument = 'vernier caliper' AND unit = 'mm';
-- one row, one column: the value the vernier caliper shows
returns 21.3 mm
